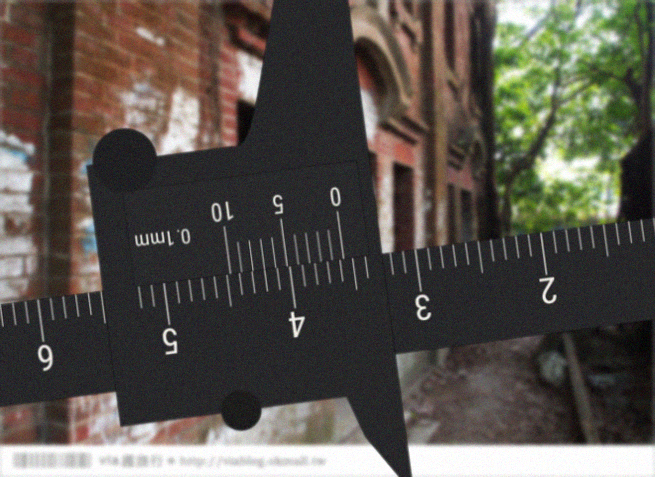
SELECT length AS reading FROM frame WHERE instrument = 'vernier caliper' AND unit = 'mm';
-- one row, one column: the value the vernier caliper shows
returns 35.7 mm
